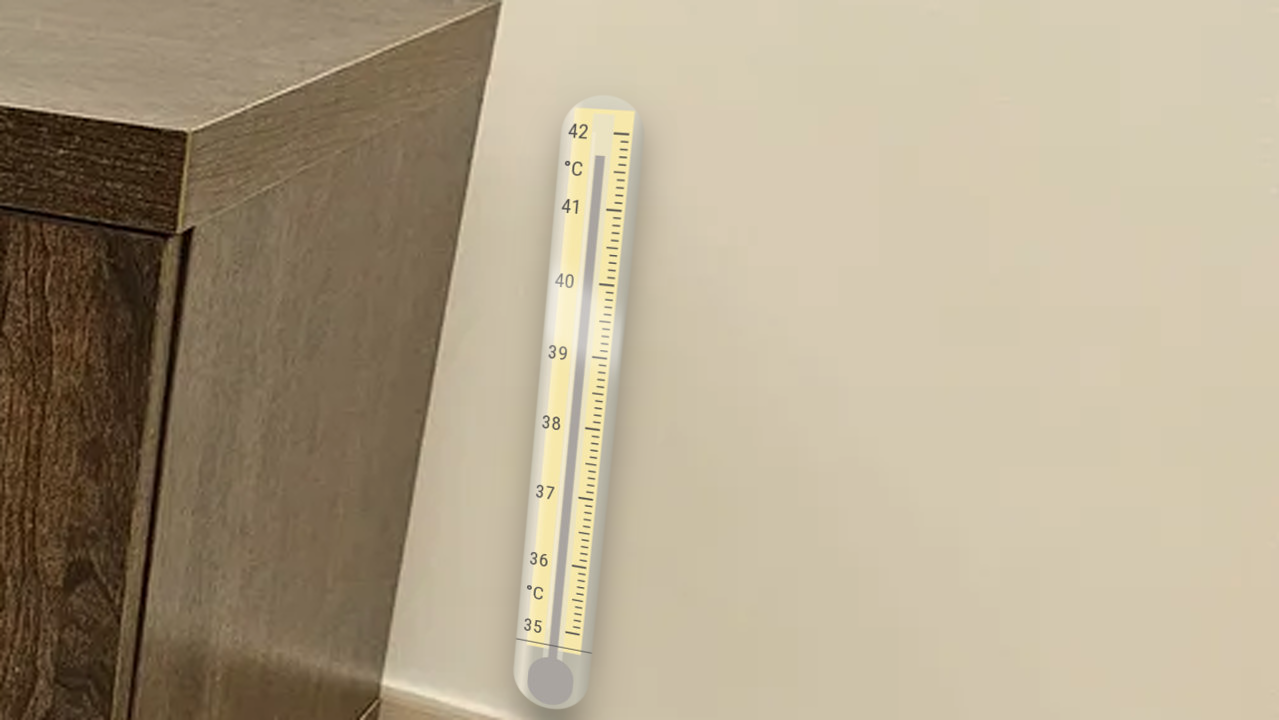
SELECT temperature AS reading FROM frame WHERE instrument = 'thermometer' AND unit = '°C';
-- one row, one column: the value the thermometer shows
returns 41.7 °C
